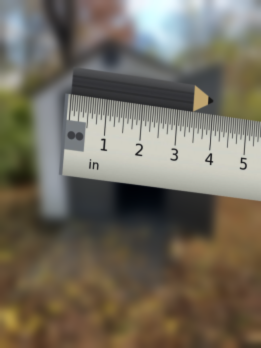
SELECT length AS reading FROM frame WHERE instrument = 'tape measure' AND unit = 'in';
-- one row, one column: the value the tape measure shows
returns 4 in
